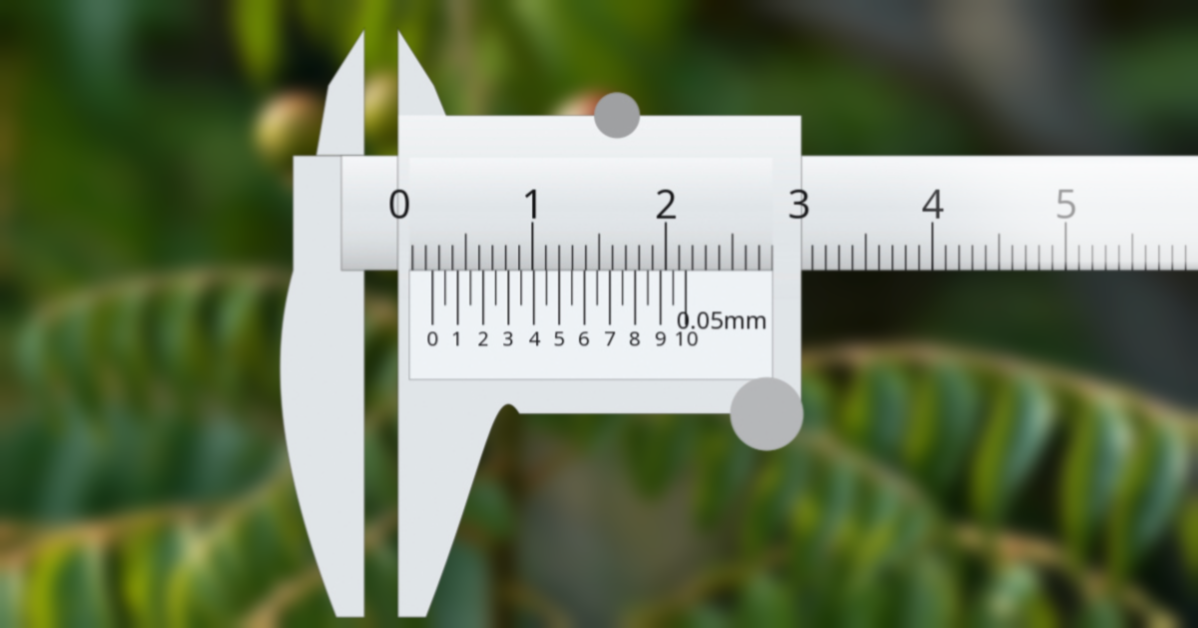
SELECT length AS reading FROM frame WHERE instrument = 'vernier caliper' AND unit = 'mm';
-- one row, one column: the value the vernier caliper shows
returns 2.5 mm
